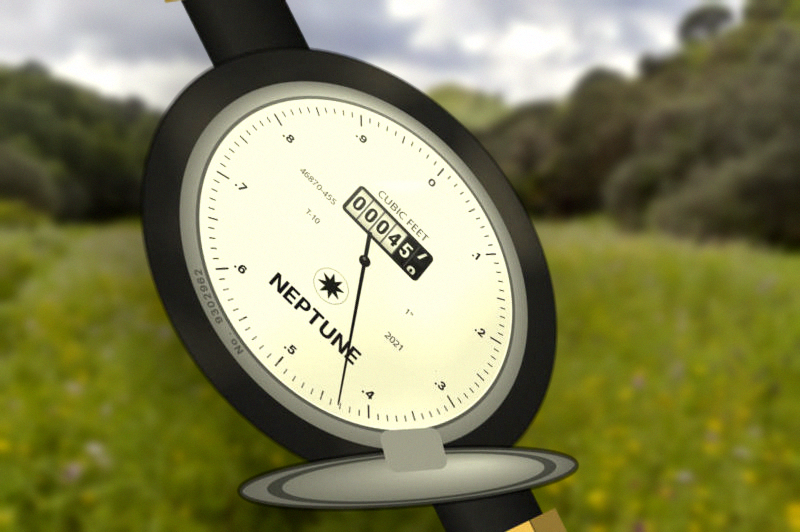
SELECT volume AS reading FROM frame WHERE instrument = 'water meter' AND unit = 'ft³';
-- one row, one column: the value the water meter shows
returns 457.43 ft³
